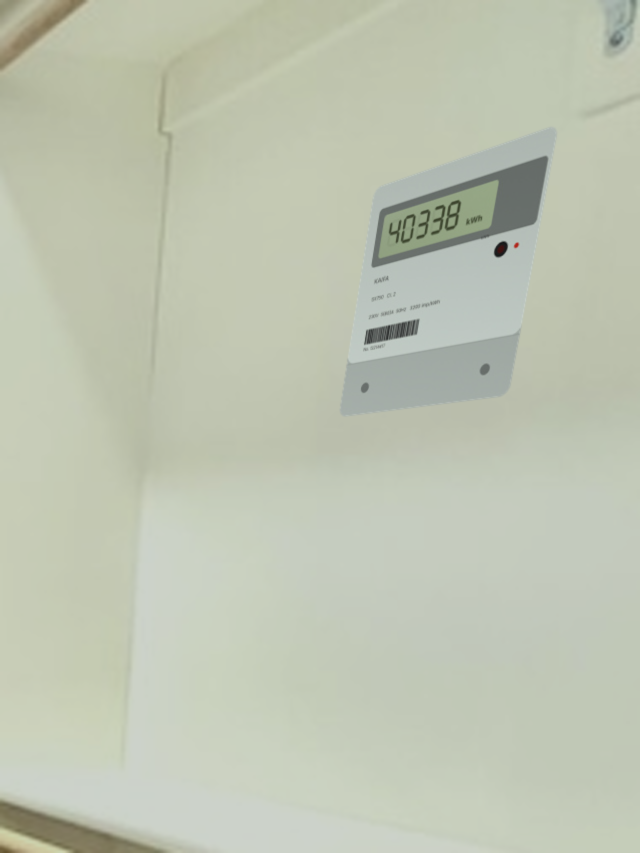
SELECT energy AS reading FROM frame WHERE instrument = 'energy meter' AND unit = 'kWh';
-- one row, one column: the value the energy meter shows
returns 40338 kWh
